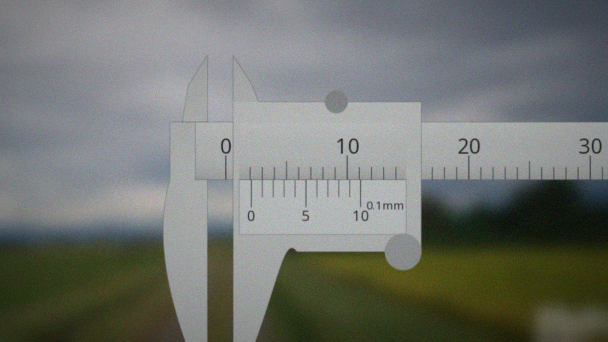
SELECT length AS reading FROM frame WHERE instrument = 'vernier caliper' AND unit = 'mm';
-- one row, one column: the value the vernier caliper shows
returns 2.1 mm
